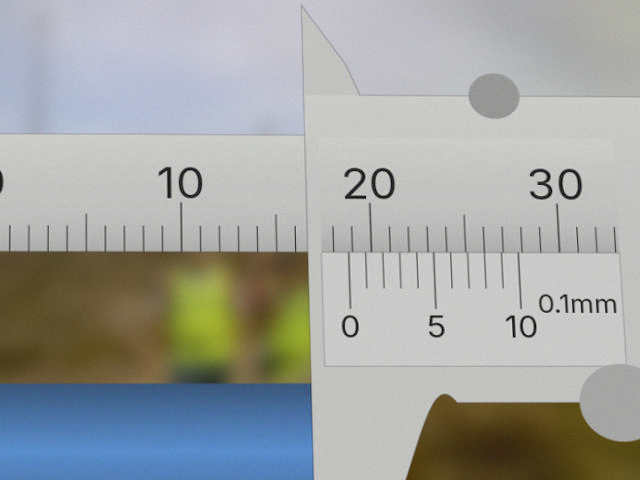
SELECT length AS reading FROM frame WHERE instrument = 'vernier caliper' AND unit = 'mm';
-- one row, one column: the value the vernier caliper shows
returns 18.8 mm
